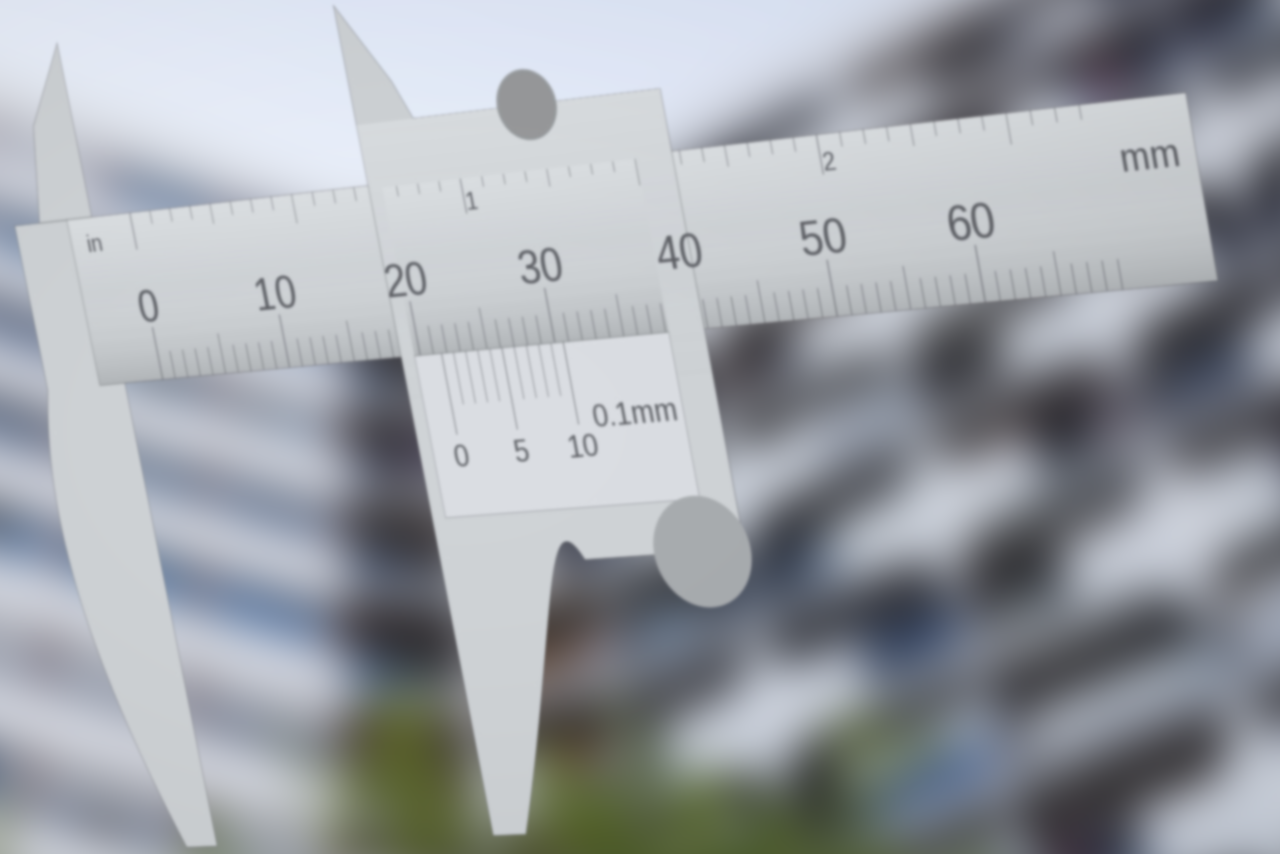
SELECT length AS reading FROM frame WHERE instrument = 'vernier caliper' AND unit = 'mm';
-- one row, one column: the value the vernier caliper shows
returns 21.6 mm
